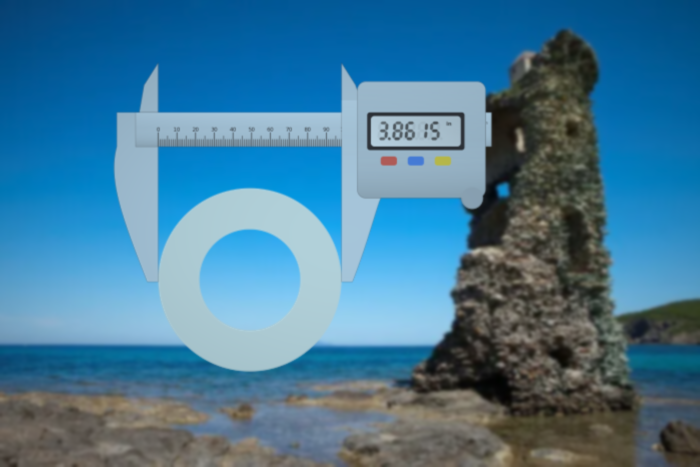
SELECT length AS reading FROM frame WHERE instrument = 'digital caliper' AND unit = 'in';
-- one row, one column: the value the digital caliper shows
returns 3.8615 in
